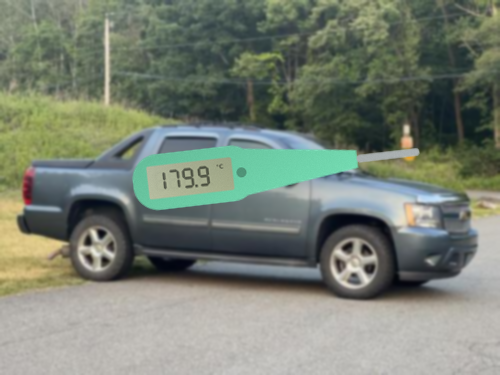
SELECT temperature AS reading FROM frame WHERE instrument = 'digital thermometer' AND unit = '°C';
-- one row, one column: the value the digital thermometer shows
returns 179.9 °C
